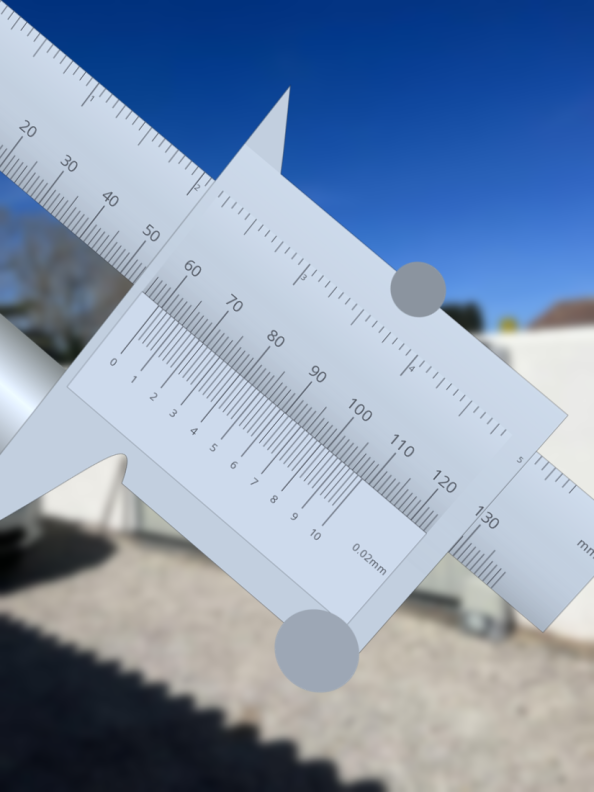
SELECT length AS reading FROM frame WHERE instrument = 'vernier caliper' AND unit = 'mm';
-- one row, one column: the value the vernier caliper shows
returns 59.4 mm
